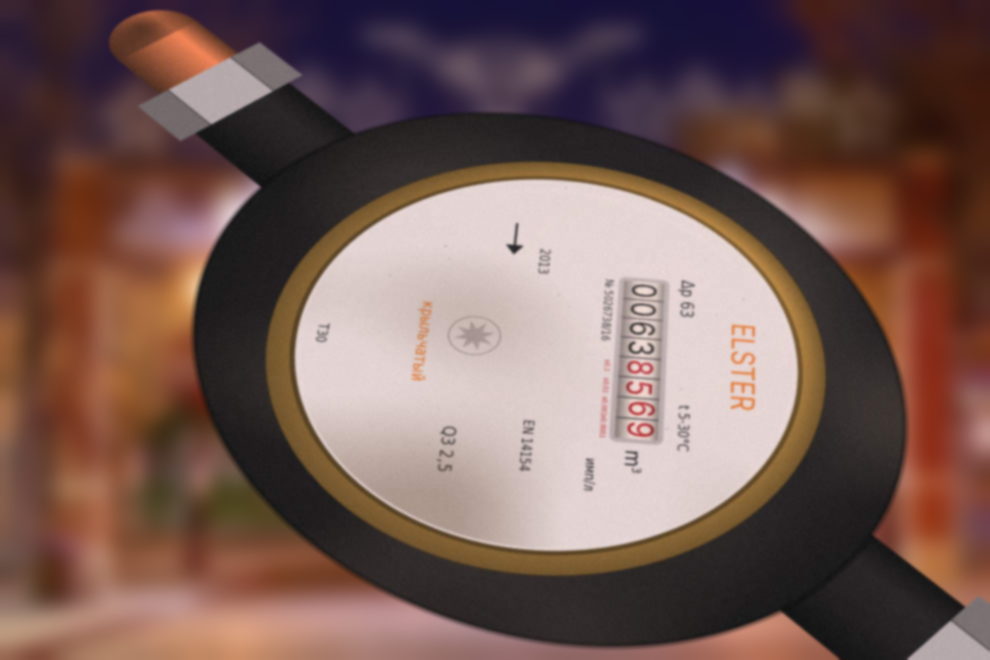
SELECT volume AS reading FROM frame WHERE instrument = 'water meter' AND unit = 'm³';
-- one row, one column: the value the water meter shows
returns 63.8569 m³
